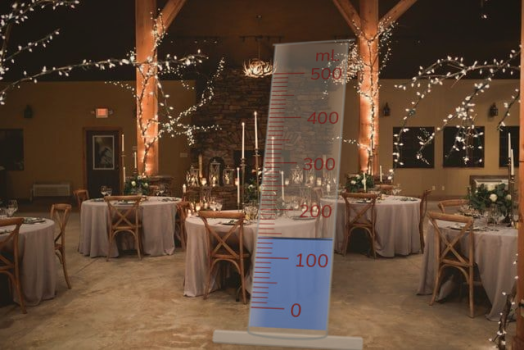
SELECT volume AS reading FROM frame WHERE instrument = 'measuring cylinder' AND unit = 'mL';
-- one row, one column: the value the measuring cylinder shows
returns 140 mL
